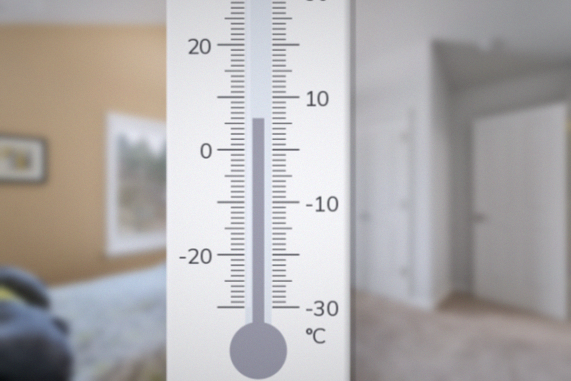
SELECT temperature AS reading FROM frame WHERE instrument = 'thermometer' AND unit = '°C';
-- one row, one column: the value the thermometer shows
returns 6 °C
